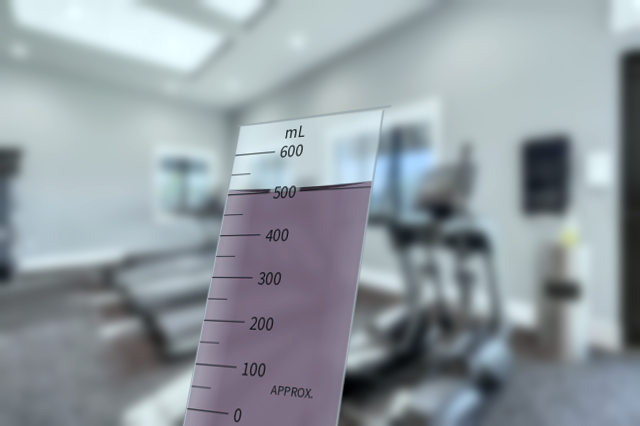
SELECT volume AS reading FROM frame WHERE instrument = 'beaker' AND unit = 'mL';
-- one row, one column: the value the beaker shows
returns 500 mL
